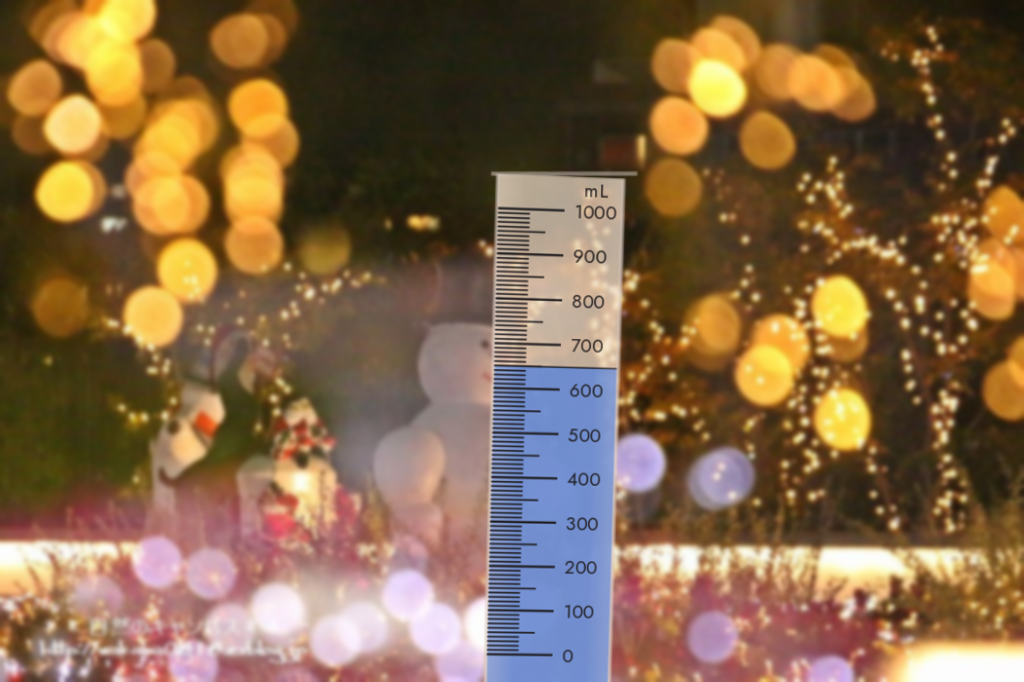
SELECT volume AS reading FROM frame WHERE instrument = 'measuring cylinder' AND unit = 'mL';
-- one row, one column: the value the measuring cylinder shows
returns 650 mL
